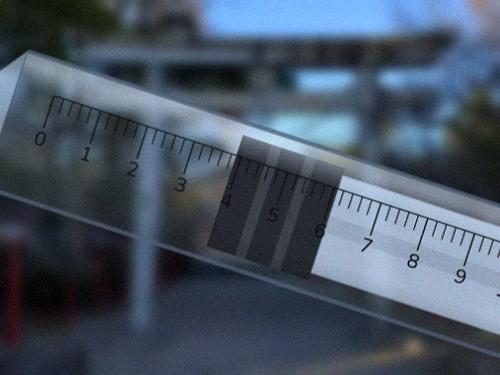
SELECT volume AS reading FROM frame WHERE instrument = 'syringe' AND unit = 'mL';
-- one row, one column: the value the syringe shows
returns 3.9 mL
